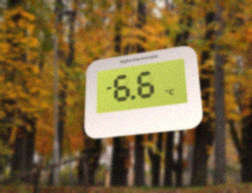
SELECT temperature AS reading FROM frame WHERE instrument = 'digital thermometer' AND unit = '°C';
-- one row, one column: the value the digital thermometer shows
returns -6.6 °C
